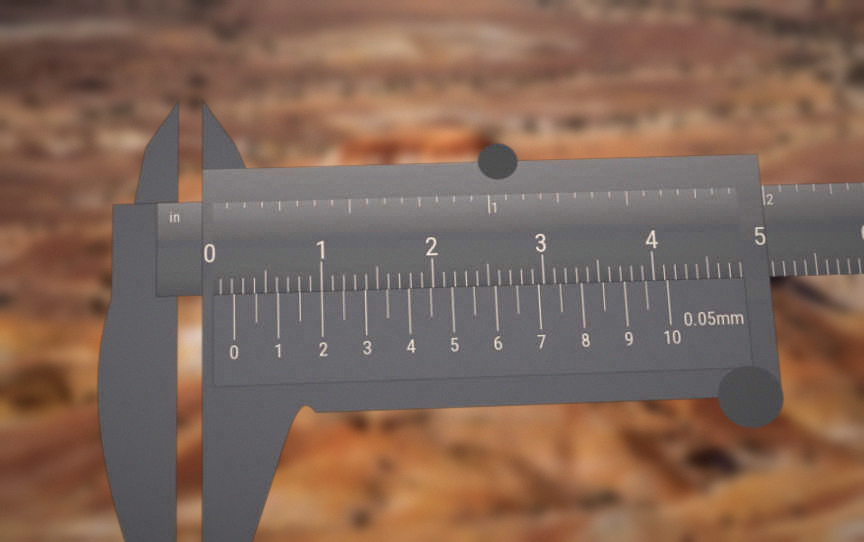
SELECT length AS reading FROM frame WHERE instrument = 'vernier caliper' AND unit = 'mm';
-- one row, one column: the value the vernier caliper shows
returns 2.2 mm
